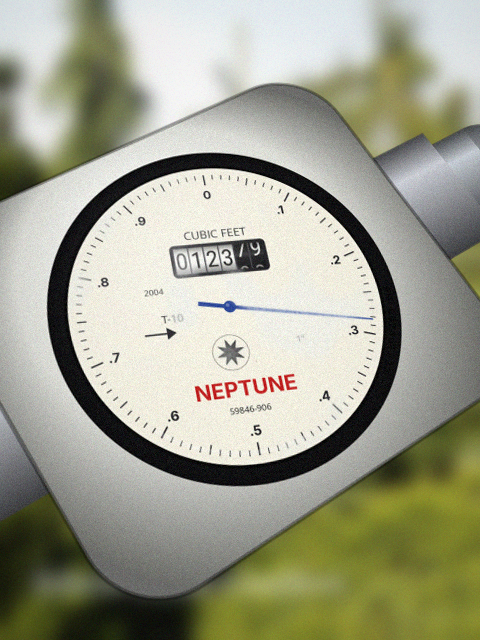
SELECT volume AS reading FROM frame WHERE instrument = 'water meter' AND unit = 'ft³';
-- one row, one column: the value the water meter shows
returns 12379.28 ft³
